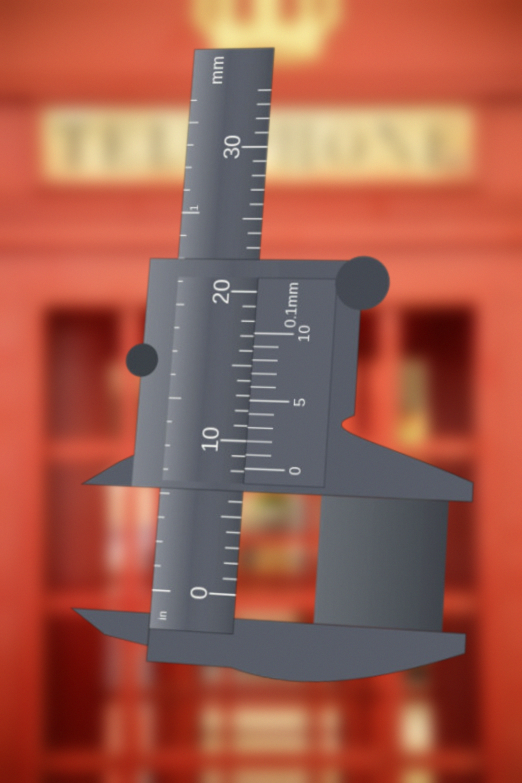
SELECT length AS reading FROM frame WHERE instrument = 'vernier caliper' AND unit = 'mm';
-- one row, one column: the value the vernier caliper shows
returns 8.2 mm
